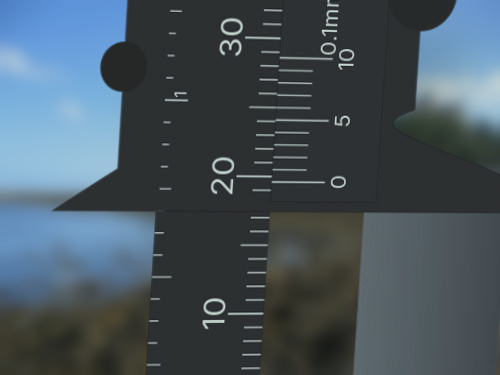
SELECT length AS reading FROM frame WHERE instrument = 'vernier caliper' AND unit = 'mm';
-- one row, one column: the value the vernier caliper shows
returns 19.6 mm
